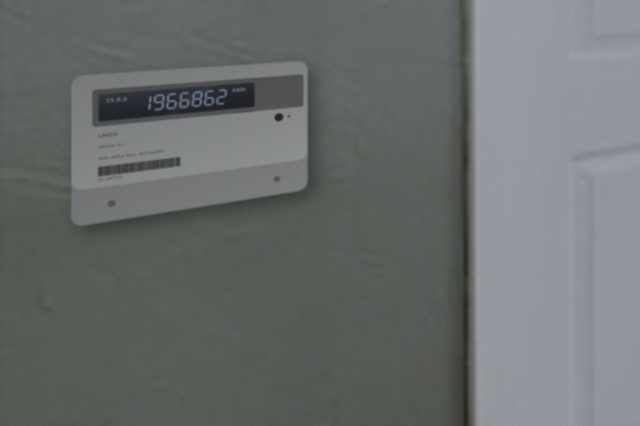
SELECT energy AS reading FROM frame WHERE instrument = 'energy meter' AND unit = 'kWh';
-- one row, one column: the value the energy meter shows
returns 1966862 kWh
